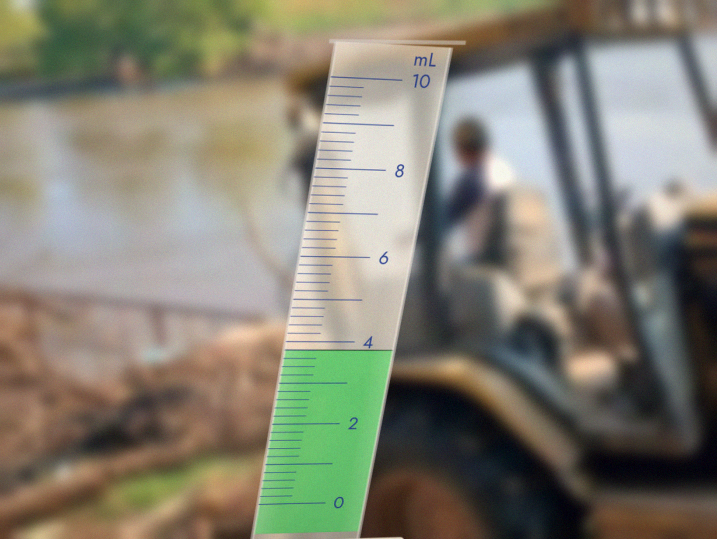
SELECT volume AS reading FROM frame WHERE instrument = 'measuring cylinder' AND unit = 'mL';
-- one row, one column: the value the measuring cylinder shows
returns 3.8 mL
